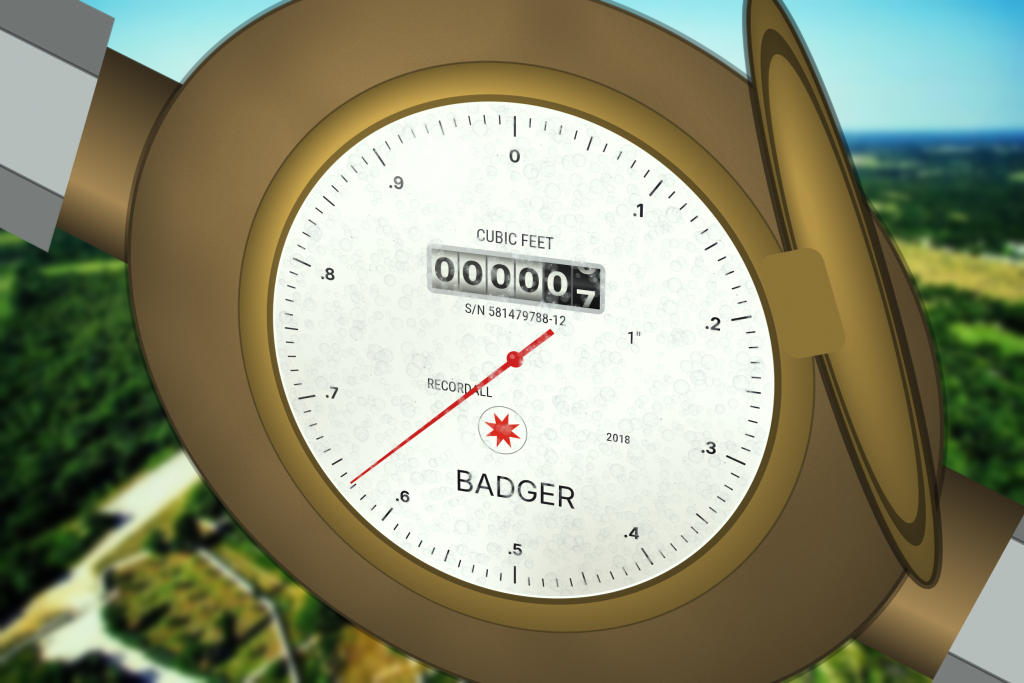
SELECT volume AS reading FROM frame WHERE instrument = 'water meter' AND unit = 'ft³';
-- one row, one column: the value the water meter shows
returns 6.63 ft³
